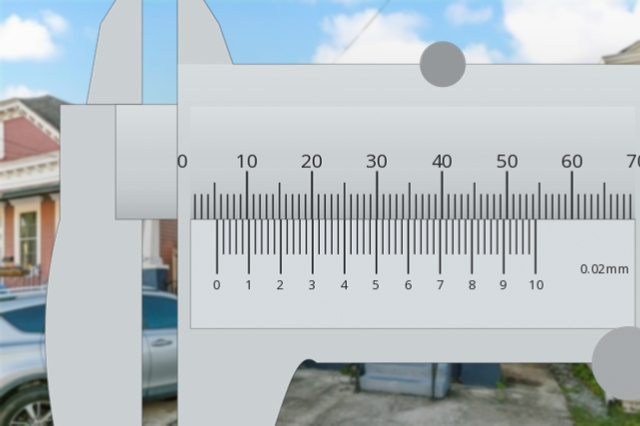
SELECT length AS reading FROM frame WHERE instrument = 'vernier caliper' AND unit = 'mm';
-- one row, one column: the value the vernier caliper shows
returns 5.4 mm
